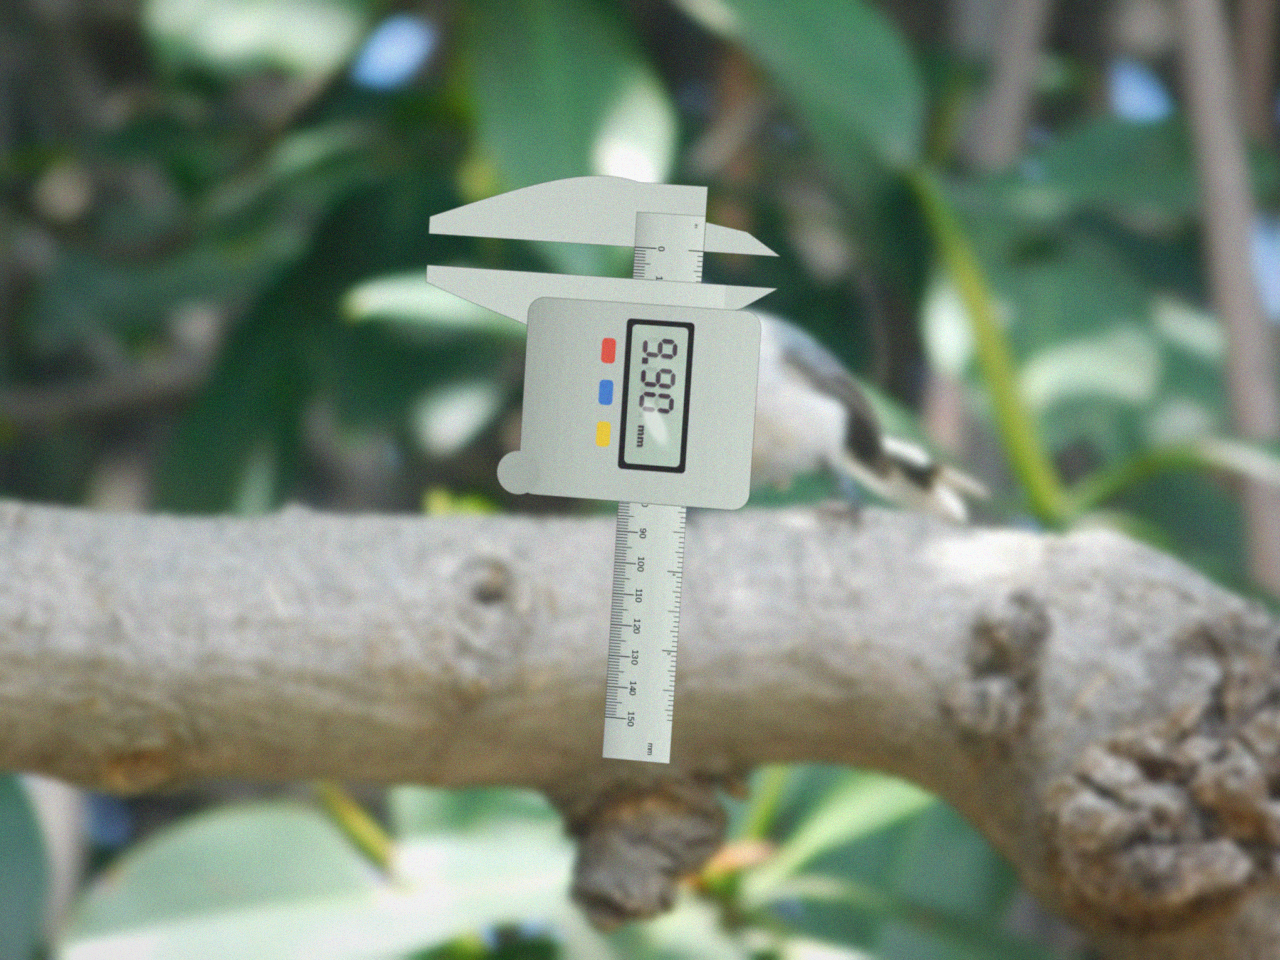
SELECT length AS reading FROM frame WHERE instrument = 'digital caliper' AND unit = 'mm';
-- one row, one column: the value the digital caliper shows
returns 9.90 mm
